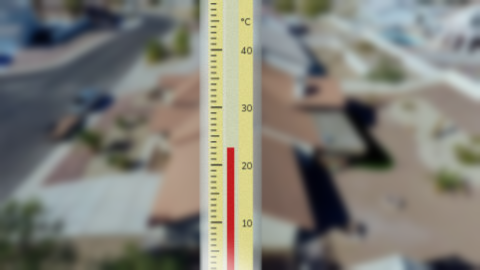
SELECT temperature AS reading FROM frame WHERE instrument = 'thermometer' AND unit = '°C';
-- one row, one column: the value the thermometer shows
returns 23 °C
